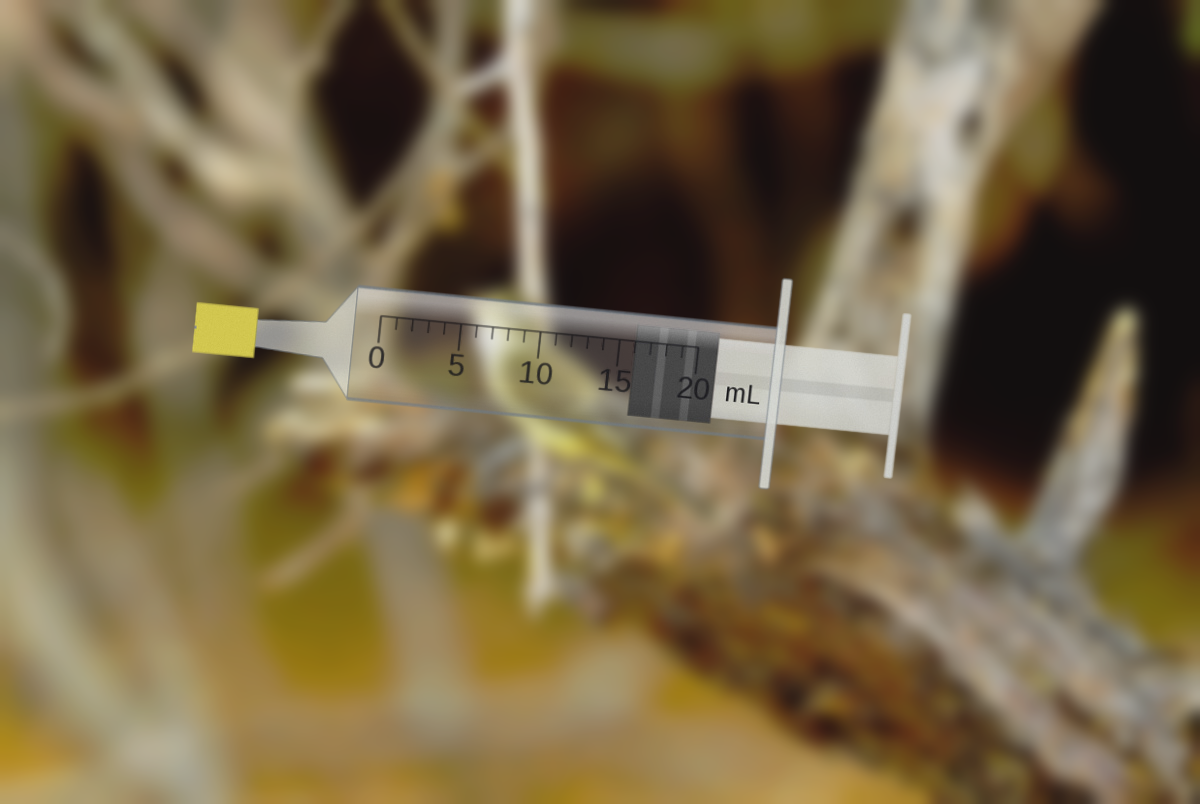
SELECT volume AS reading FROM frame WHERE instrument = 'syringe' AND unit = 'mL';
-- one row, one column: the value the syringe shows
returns 16 mL
